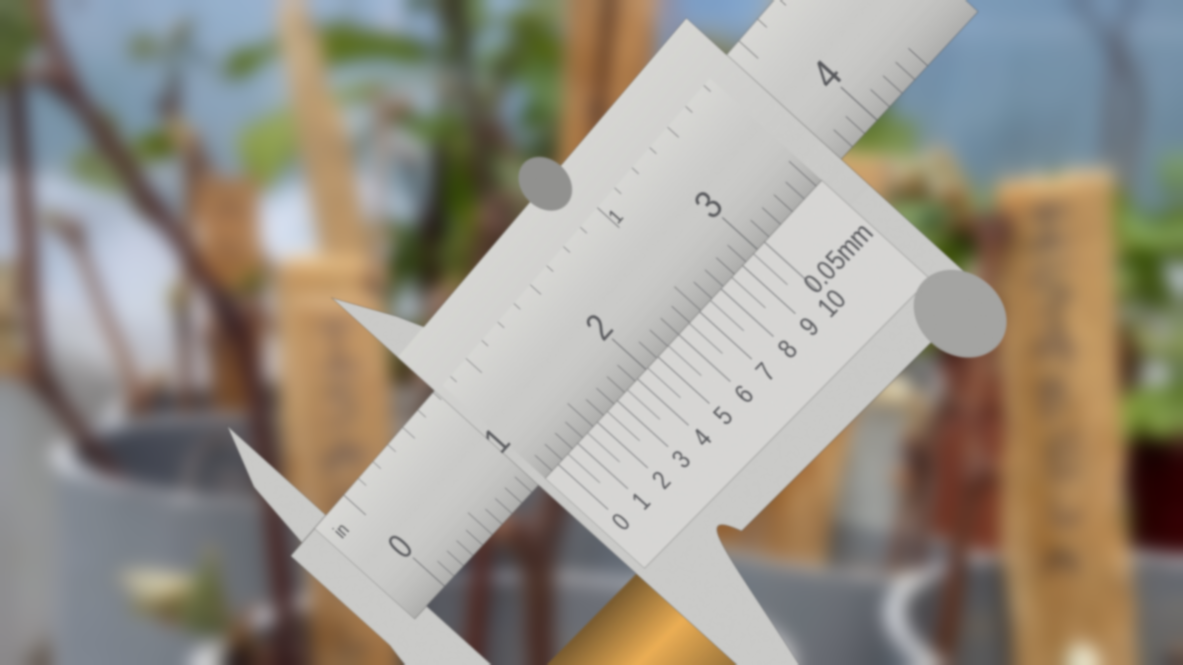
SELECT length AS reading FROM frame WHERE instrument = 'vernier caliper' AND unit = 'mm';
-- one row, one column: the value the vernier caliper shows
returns 11.6 mm
